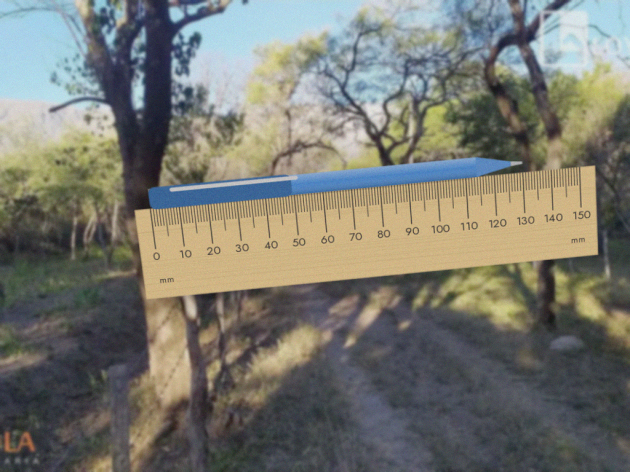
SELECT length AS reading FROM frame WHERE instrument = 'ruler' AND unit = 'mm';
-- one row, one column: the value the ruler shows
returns 130 mm
